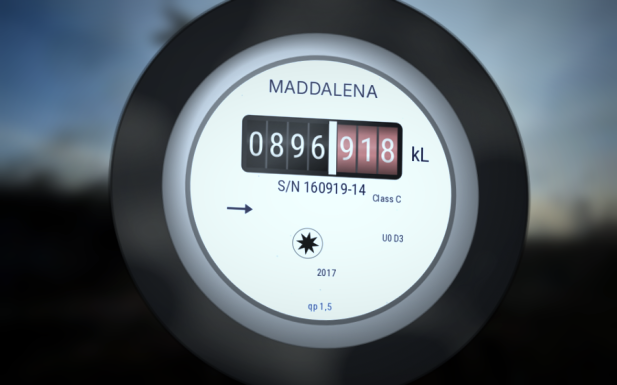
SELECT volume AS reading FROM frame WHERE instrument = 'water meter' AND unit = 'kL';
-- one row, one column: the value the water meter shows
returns 896.918 kL
